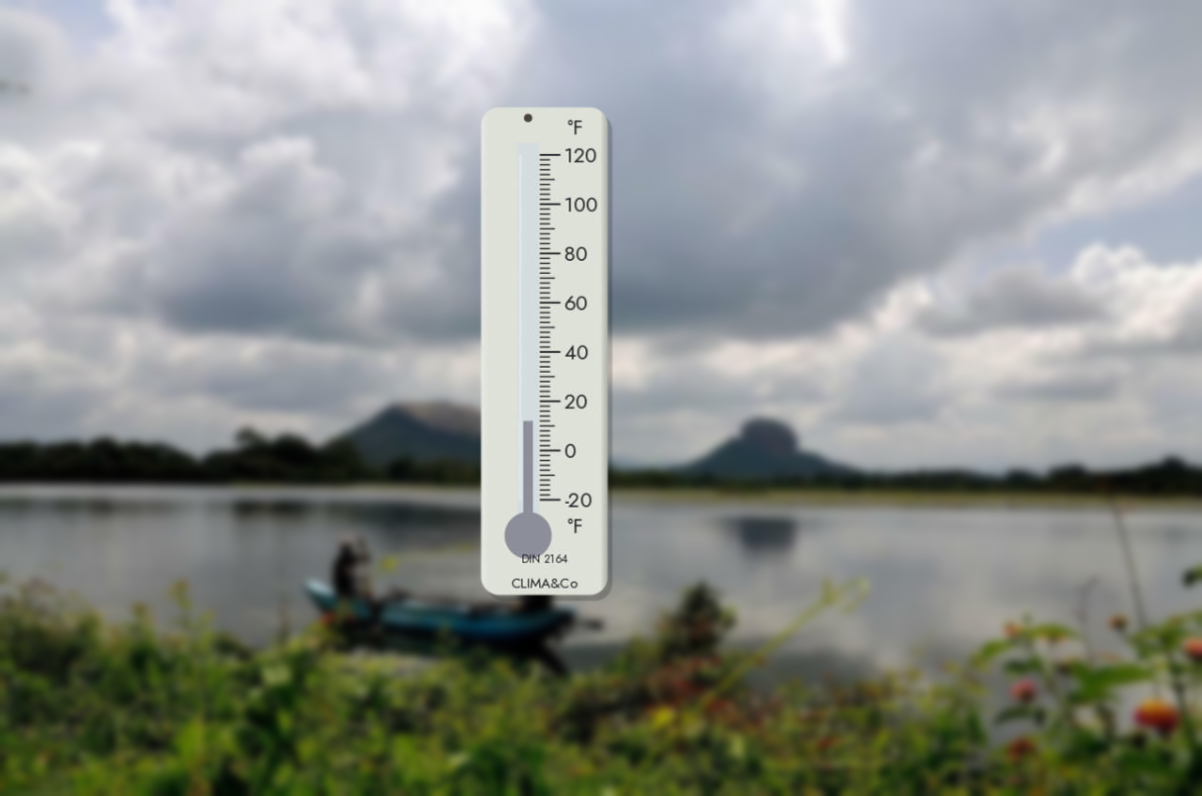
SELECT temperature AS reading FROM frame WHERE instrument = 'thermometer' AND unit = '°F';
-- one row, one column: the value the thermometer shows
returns 12 °F
